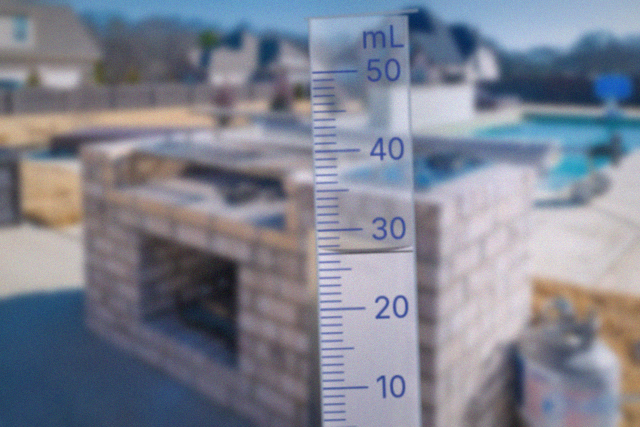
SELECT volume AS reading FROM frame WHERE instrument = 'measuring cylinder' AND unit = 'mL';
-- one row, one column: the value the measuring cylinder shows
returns 27 mL
